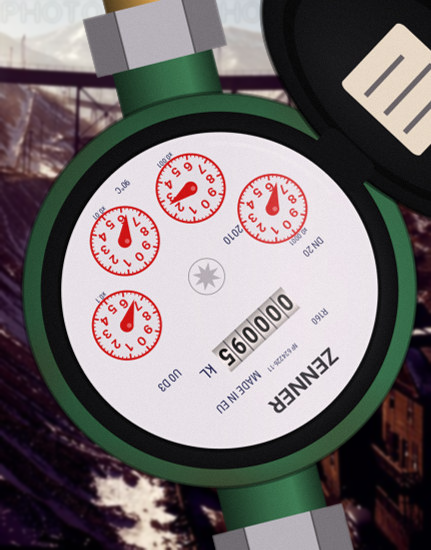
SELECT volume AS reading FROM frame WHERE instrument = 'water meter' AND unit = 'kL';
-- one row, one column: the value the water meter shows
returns 95.6626 kL
